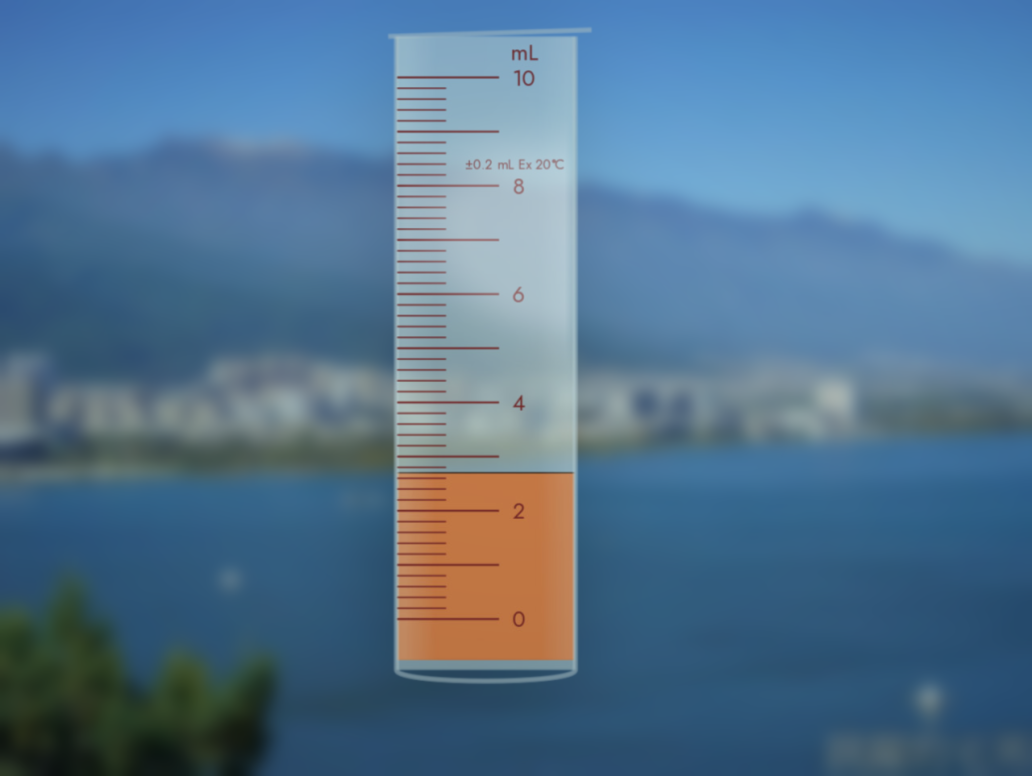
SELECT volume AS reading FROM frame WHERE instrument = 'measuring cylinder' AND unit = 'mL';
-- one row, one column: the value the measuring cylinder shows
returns 2.7 mL
